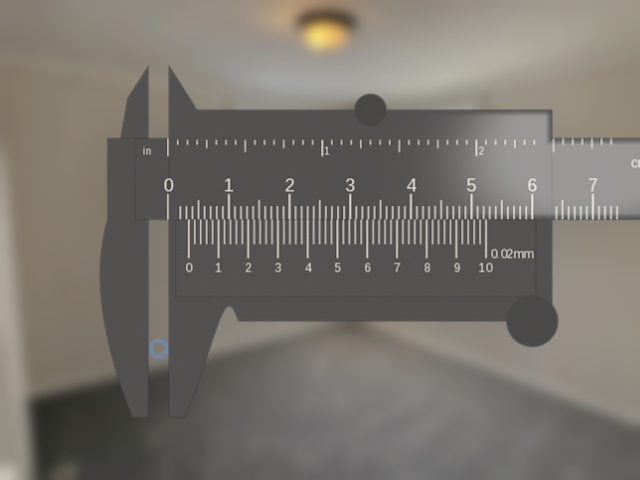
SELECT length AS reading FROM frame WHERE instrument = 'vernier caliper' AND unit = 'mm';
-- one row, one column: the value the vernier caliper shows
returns 3.4 mm
